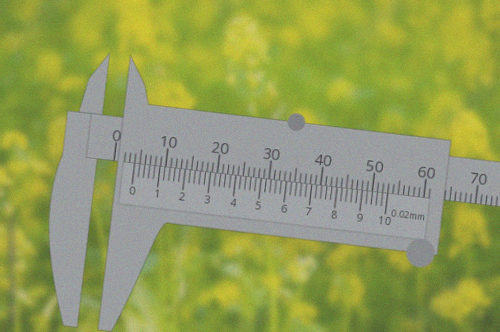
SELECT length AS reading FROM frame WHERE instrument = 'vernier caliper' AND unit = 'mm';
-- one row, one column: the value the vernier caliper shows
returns 4.0 mm
